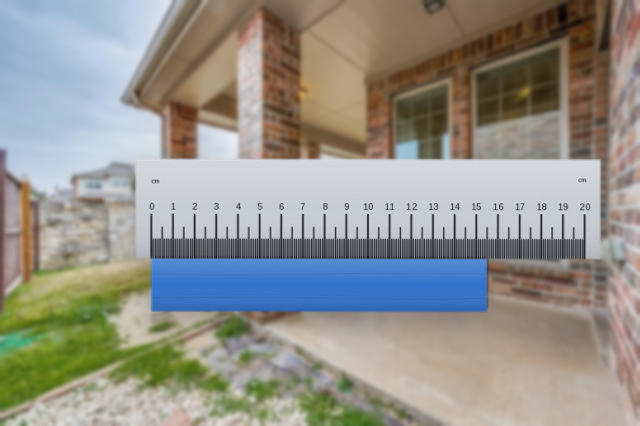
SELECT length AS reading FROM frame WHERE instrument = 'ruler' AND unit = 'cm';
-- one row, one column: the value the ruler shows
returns 15.5 cm
